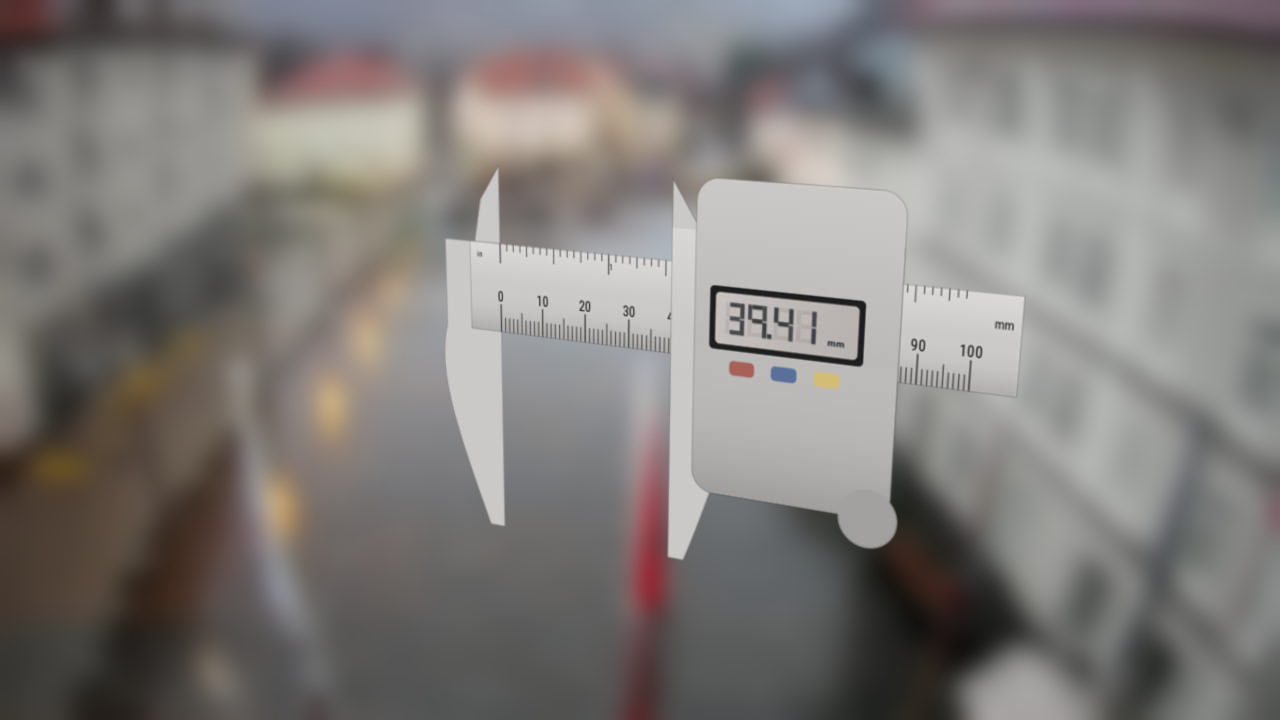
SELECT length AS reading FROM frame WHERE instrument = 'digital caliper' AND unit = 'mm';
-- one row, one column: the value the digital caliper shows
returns 39.41 mm
